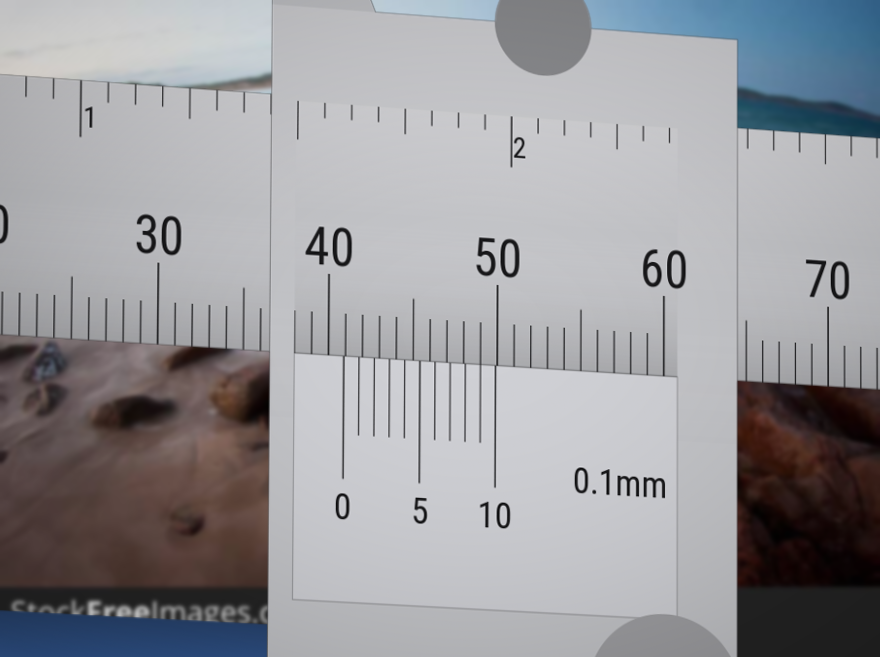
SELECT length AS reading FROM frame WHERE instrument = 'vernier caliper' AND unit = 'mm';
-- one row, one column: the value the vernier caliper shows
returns 40.9 mm
